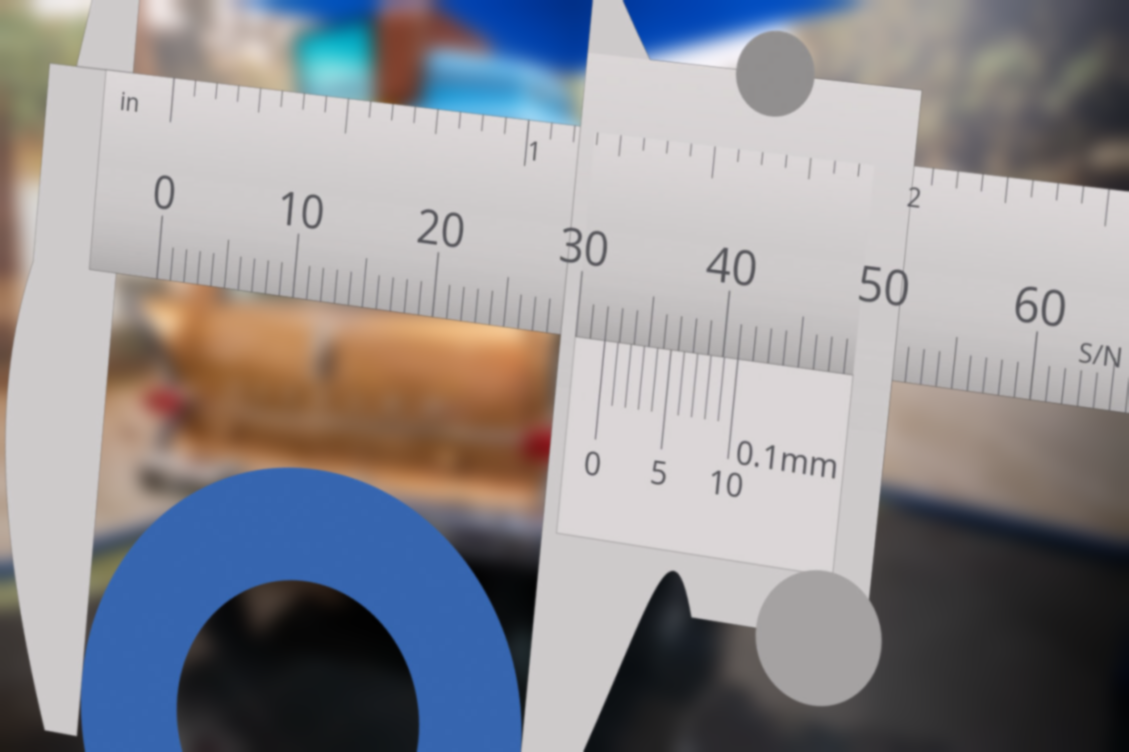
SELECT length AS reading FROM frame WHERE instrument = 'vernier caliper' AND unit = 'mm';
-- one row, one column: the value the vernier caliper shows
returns 32.0 mm
